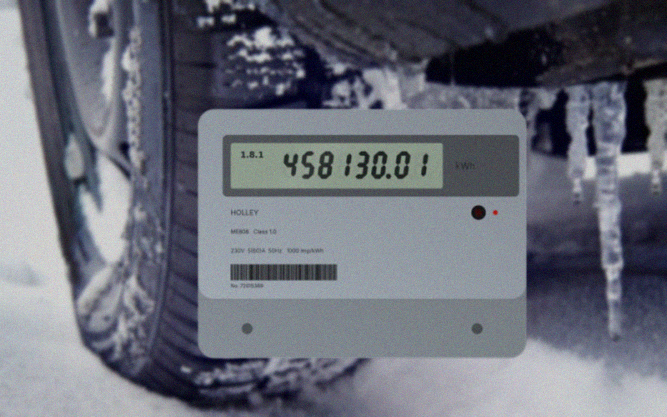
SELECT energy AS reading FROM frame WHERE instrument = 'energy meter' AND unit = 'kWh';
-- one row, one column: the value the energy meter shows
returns 458130.01 kWh
